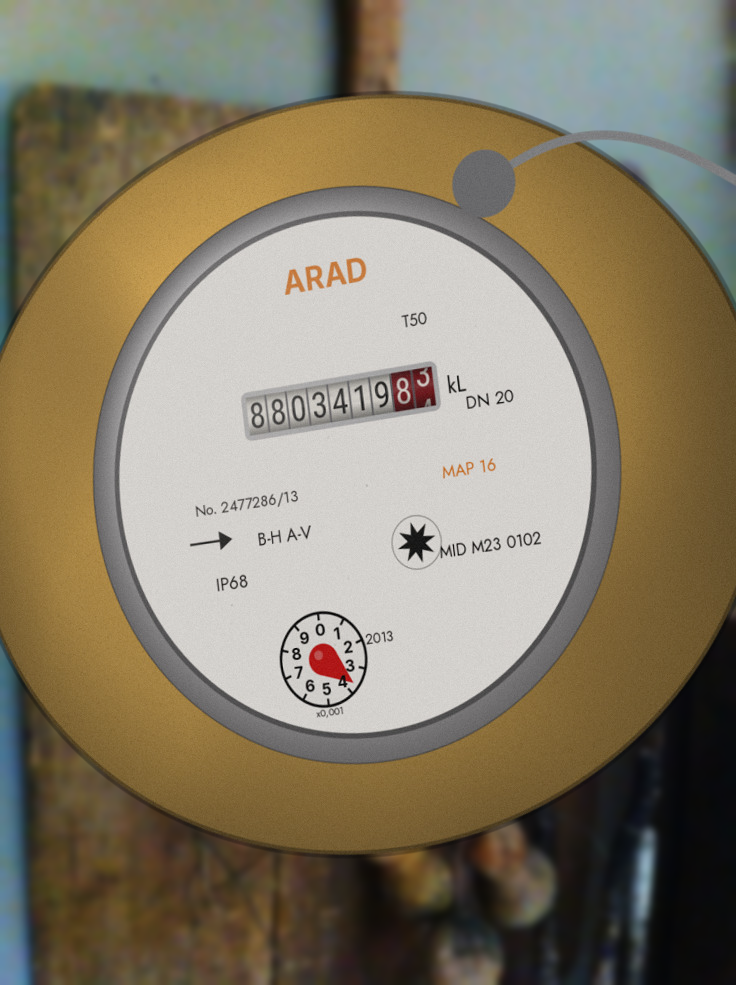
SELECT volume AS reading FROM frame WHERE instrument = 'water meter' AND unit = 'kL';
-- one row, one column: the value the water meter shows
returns 8803419.833 kL
